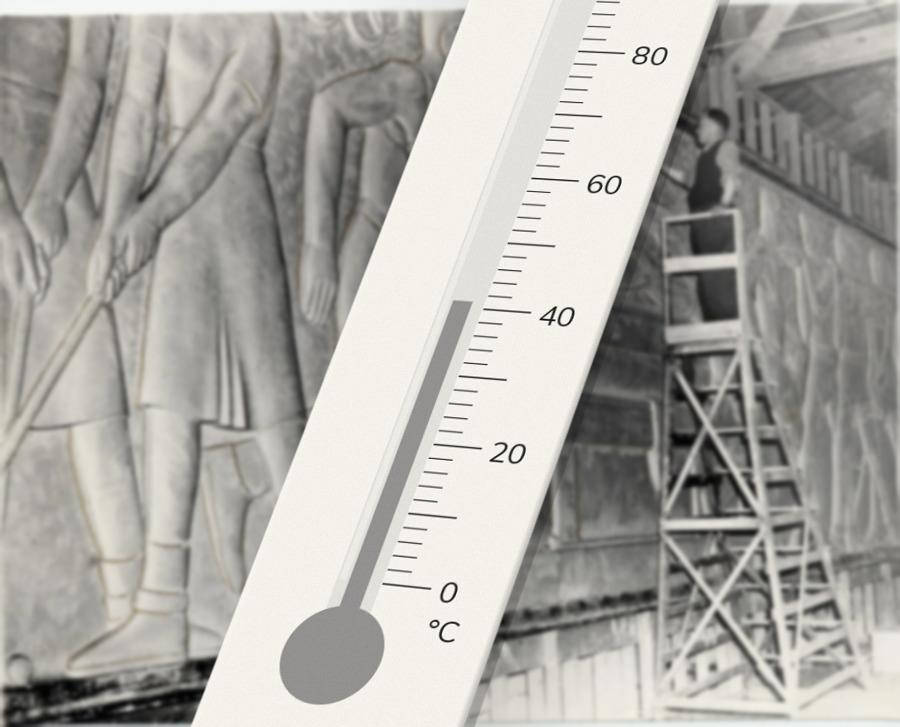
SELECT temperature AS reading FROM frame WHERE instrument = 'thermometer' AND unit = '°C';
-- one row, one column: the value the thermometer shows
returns 41 °C
